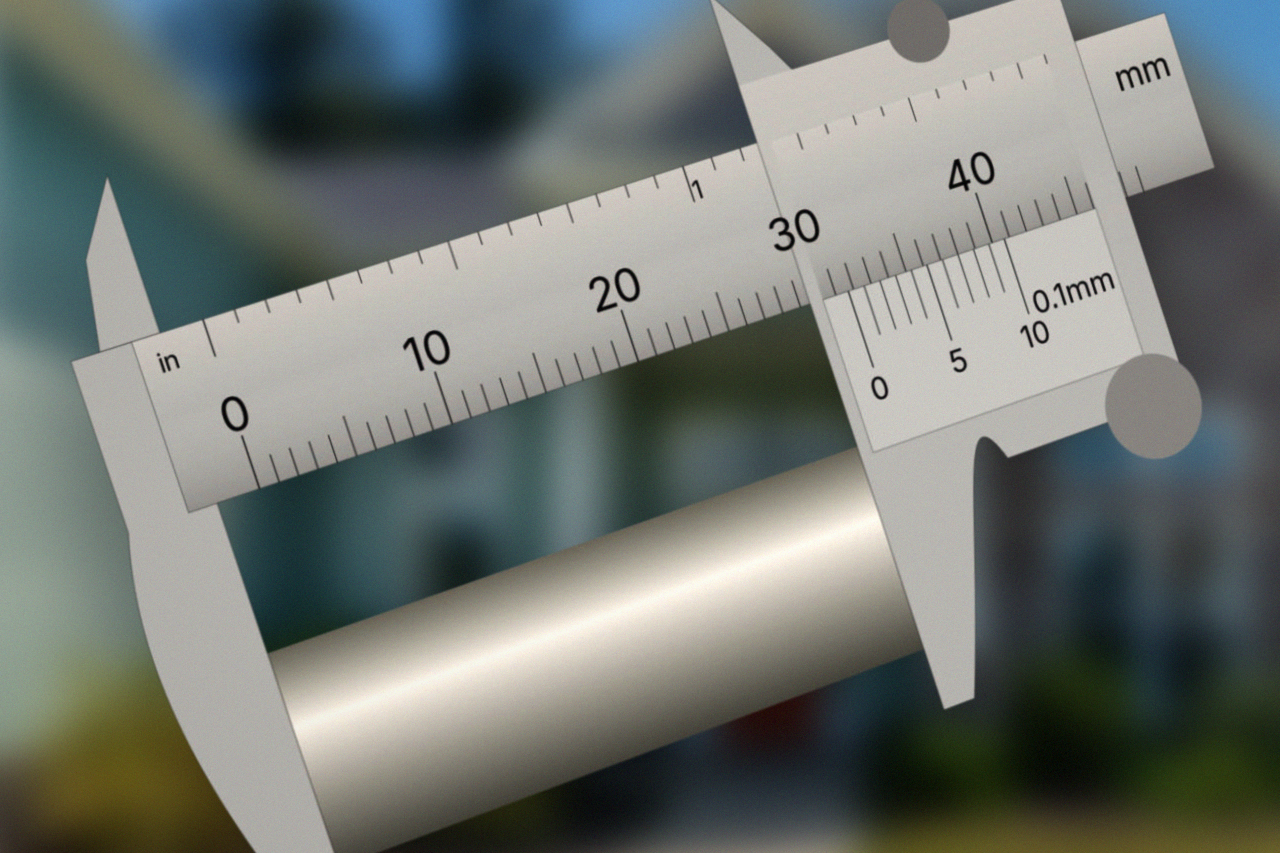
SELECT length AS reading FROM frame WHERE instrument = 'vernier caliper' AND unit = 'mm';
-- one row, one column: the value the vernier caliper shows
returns 31.7 mm
